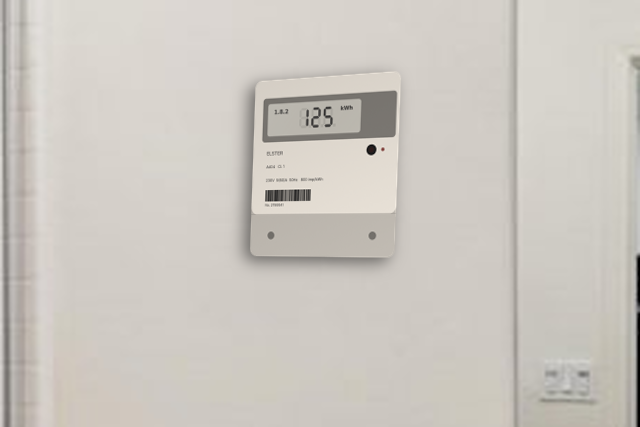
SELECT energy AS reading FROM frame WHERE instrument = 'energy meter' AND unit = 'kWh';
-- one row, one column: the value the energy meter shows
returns 125 kWh
